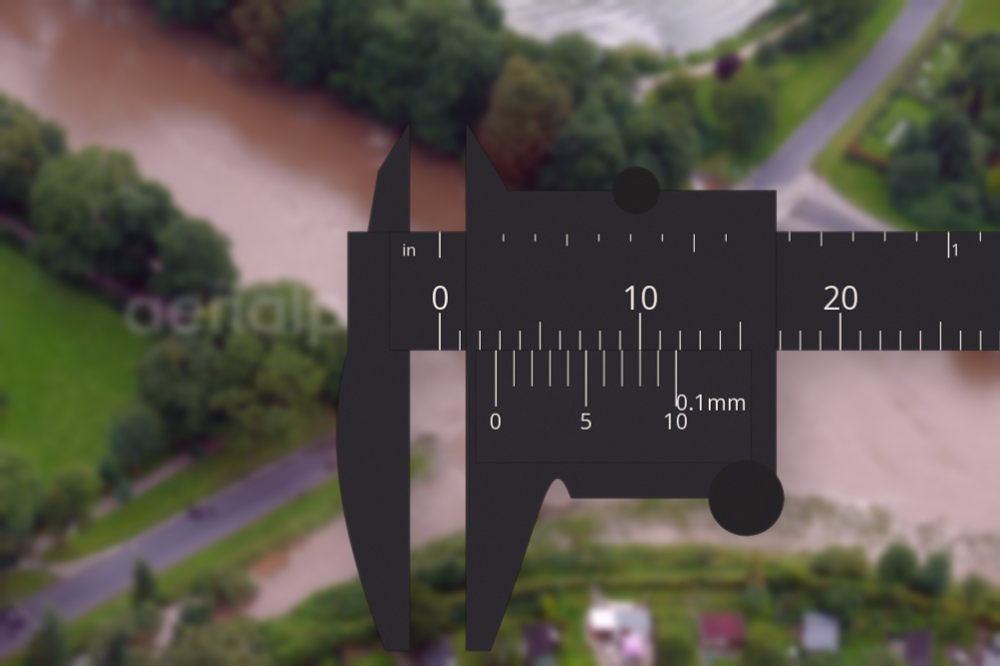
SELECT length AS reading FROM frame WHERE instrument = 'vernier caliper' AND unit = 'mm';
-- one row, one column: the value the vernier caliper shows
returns 2.8 mm
